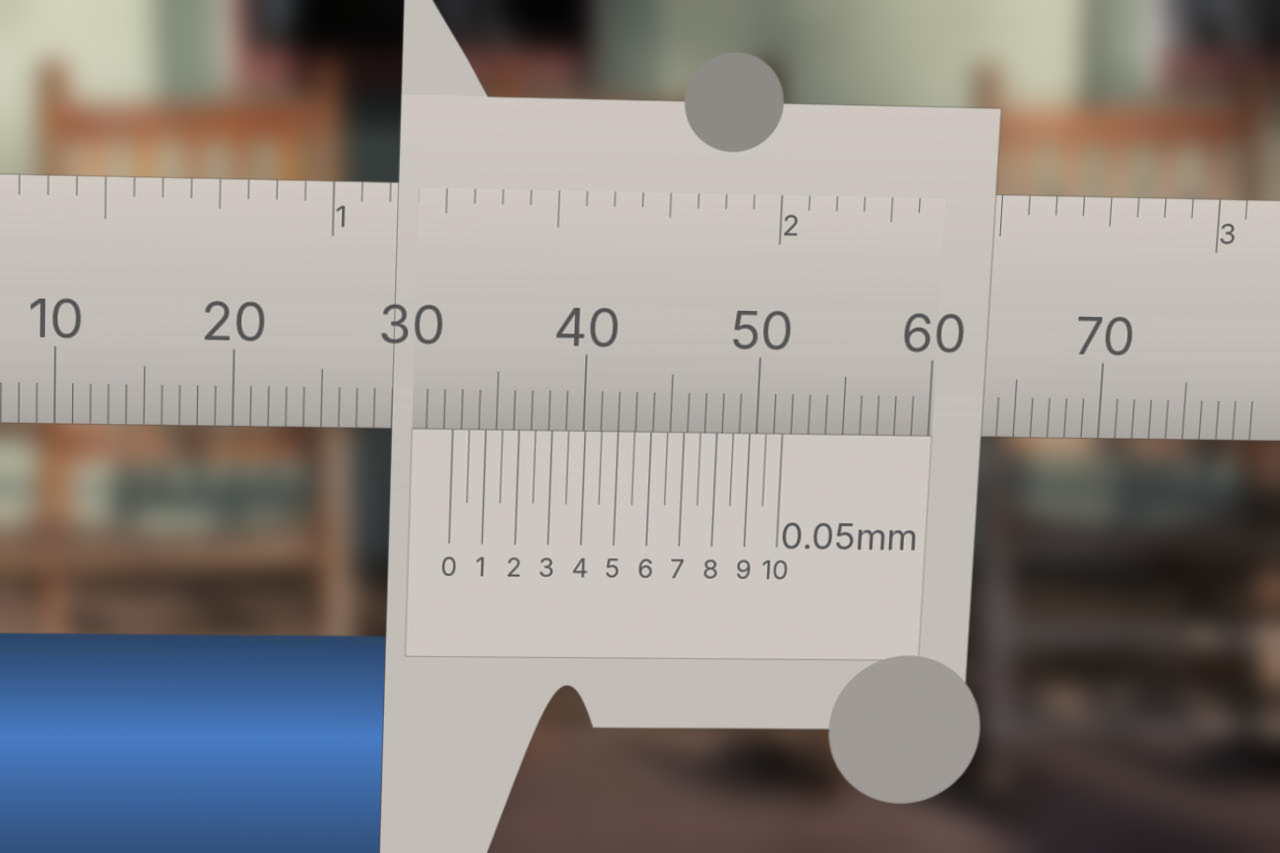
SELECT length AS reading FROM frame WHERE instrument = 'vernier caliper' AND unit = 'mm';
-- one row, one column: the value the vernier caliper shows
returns 32.5 mm
